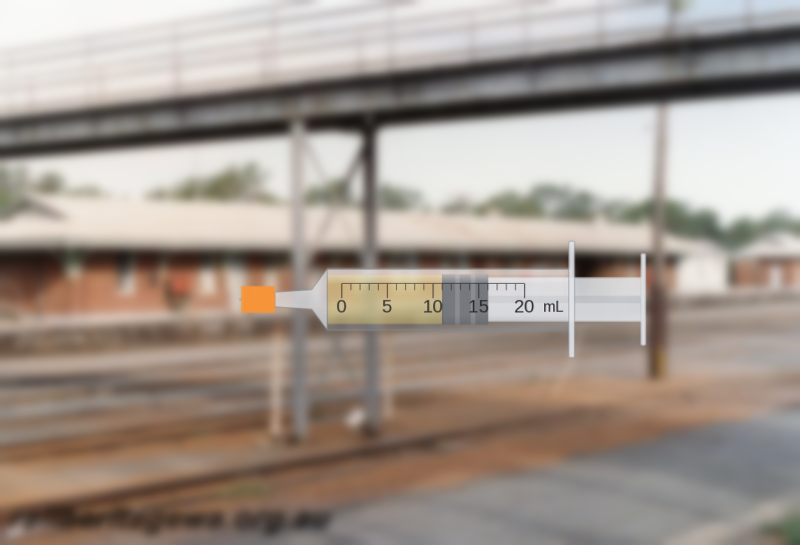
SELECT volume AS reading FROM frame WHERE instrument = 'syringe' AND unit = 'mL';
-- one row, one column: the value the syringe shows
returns 11 mL
